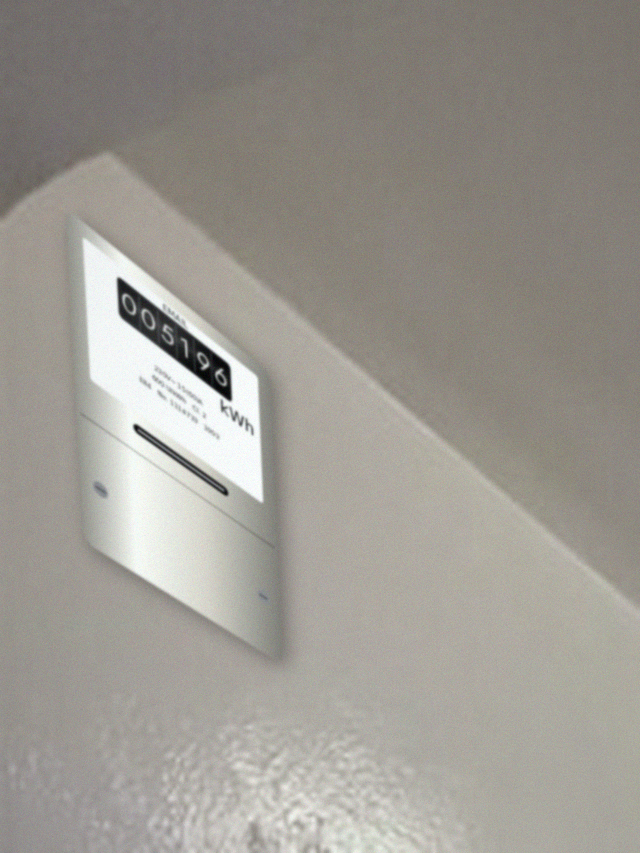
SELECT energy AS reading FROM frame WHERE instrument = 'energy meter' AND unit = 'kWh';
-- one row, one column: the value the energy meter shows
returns 5196 kWh
